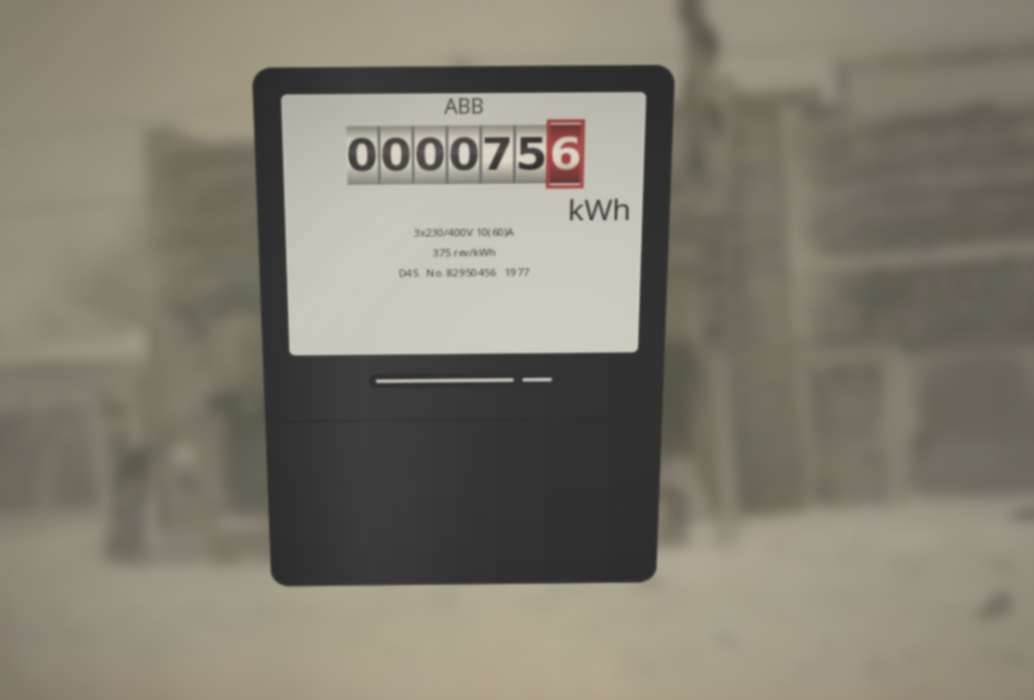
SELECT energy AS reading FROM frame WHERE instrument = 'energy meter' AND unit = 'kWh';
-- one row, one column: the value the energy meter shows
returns 75.6 kWh
